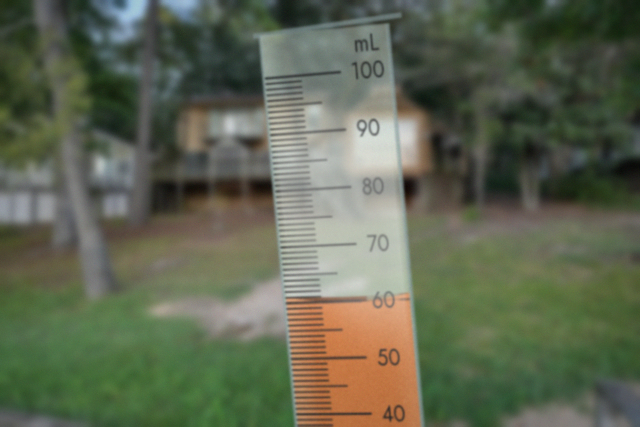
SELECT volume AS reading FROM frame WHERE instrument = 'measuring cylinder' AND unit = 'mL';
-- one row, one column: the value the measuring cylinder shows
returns 60 mL
